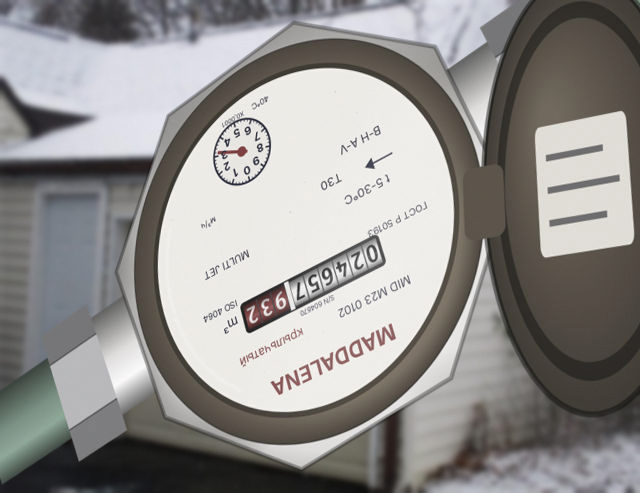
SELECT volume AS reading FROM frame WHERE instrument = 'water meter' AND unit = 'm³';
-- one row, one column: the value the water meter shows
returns 24657.9323 m³
